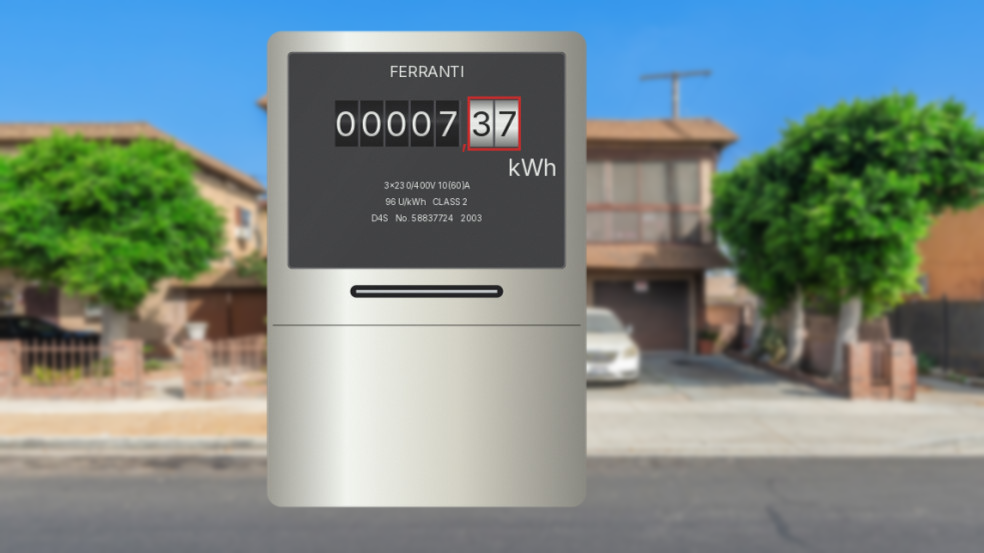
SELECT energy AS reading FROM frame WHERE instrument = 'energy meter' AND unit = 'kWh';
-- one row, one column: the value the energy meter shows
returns 7.37 kWh
